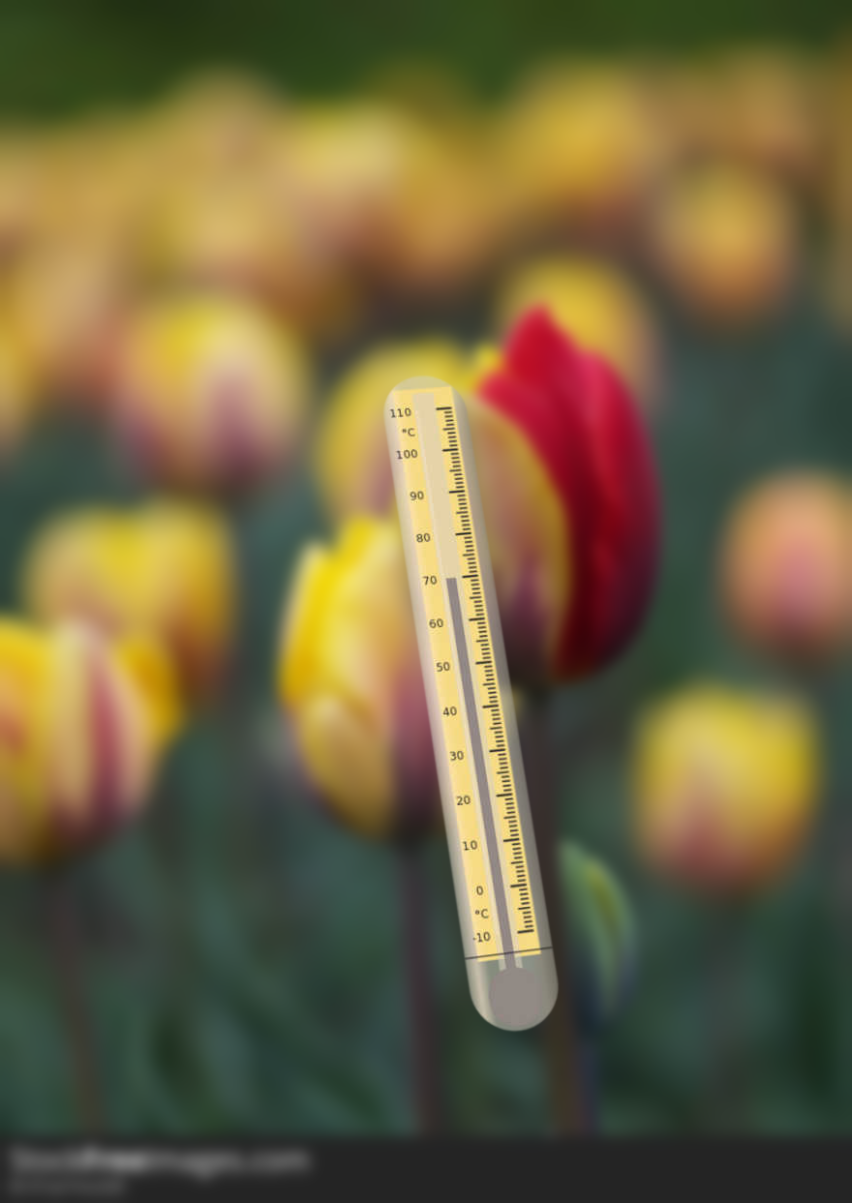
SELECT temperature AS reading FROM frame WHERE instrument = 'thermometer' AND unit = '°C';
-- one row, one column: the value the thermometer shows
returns 70 °C
